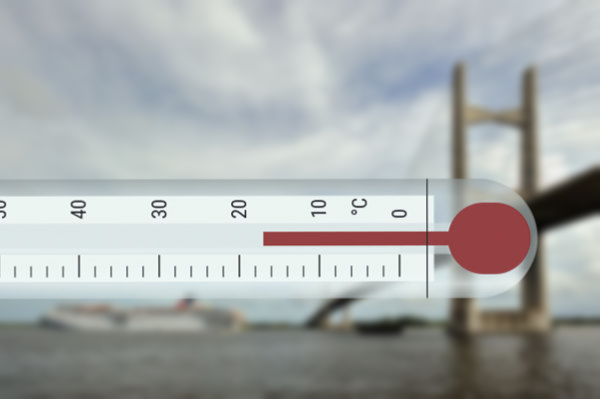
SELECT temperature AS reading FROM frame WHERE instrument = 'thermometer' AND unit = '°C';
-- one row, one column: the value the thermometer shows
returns 17 °C
